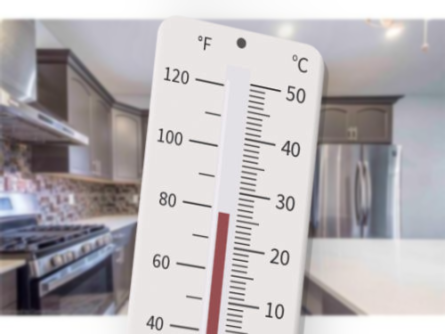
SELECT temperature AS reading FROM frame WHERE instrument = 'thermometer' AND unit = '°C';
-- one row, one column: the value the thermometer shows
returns 26 °C
